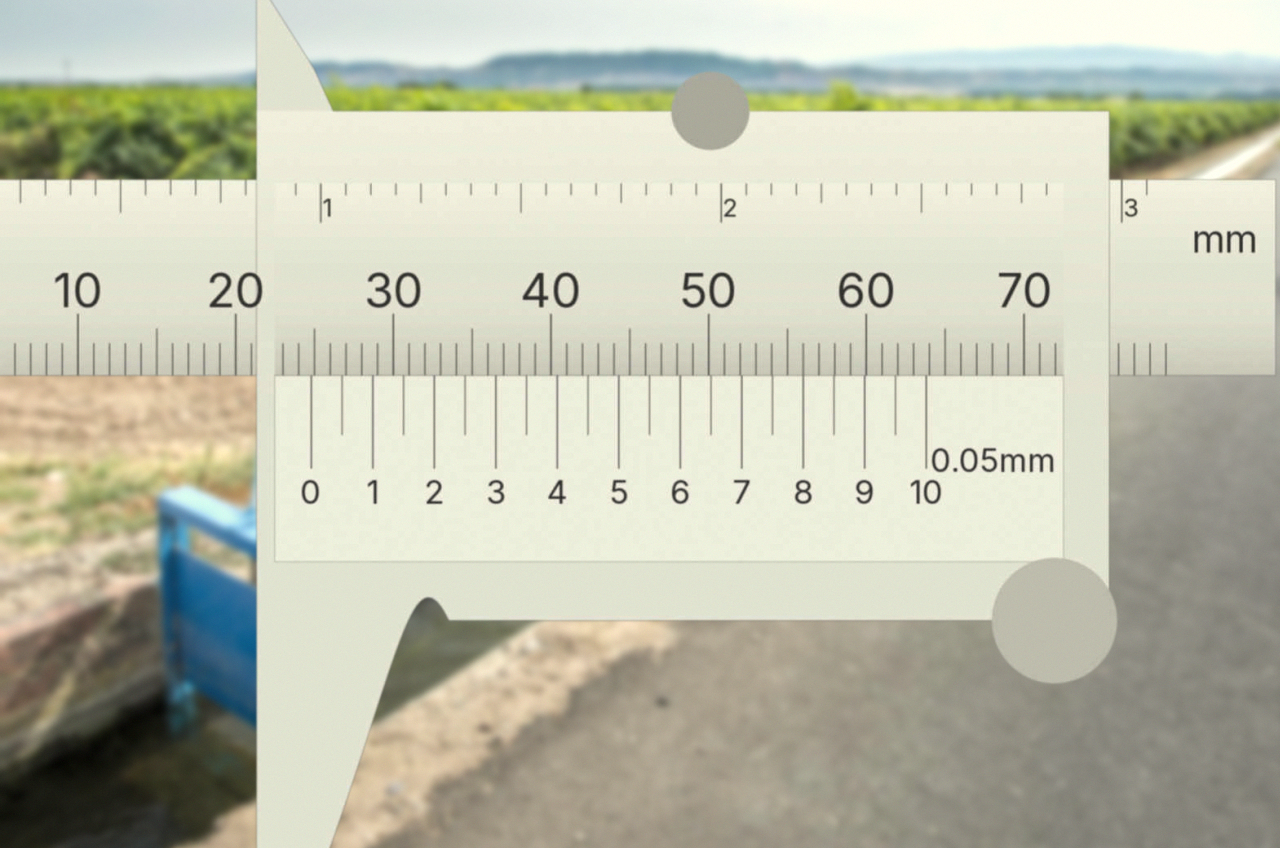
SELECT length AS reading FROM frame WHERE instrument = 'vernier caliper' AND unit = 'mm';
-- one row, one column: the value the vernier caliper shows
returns 24.8 mm
